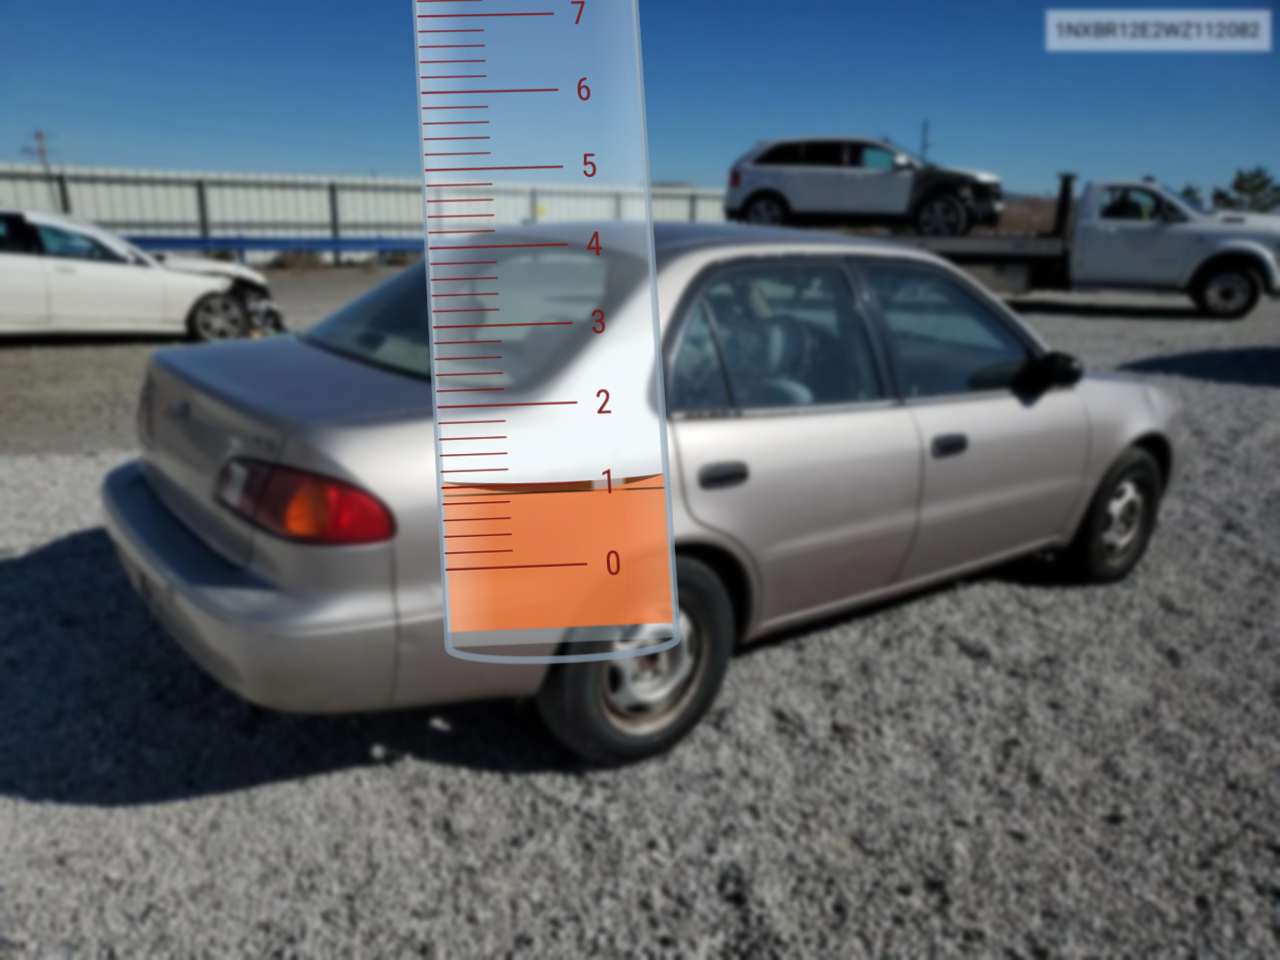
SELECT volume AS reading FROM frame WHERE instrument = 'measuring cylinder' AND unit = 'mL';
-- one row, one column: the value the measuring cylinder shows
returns 0.9 mL
